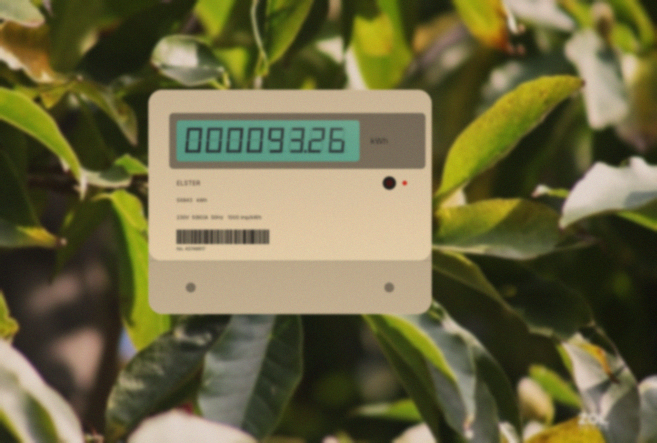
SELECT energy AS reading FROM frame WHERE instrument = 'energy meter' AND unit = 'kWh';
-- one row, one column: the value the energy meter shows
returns 93.26 kWh
